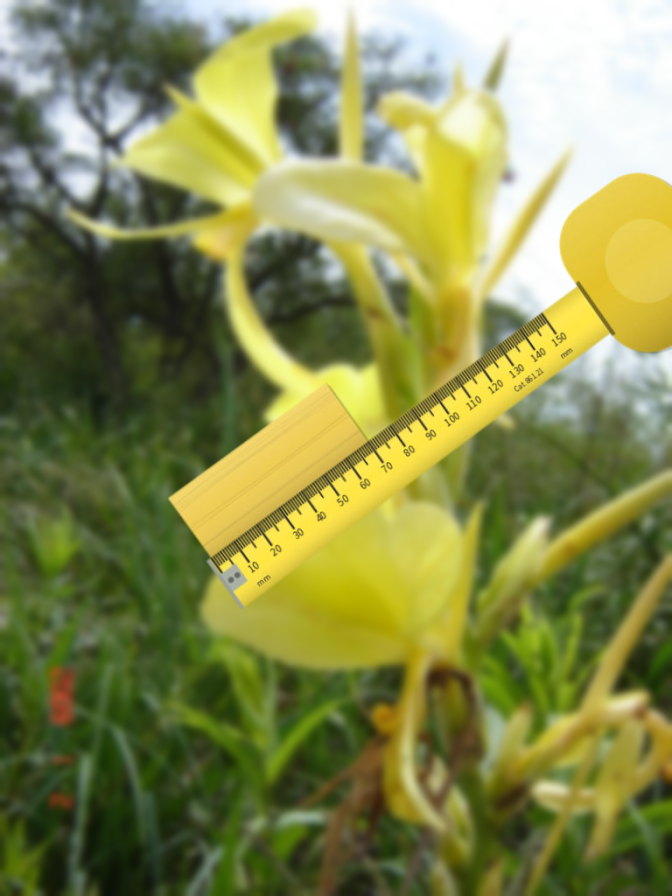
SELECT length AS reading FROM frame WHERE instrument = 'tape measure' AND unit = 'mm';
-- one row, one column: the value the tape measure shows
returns 70 mm
